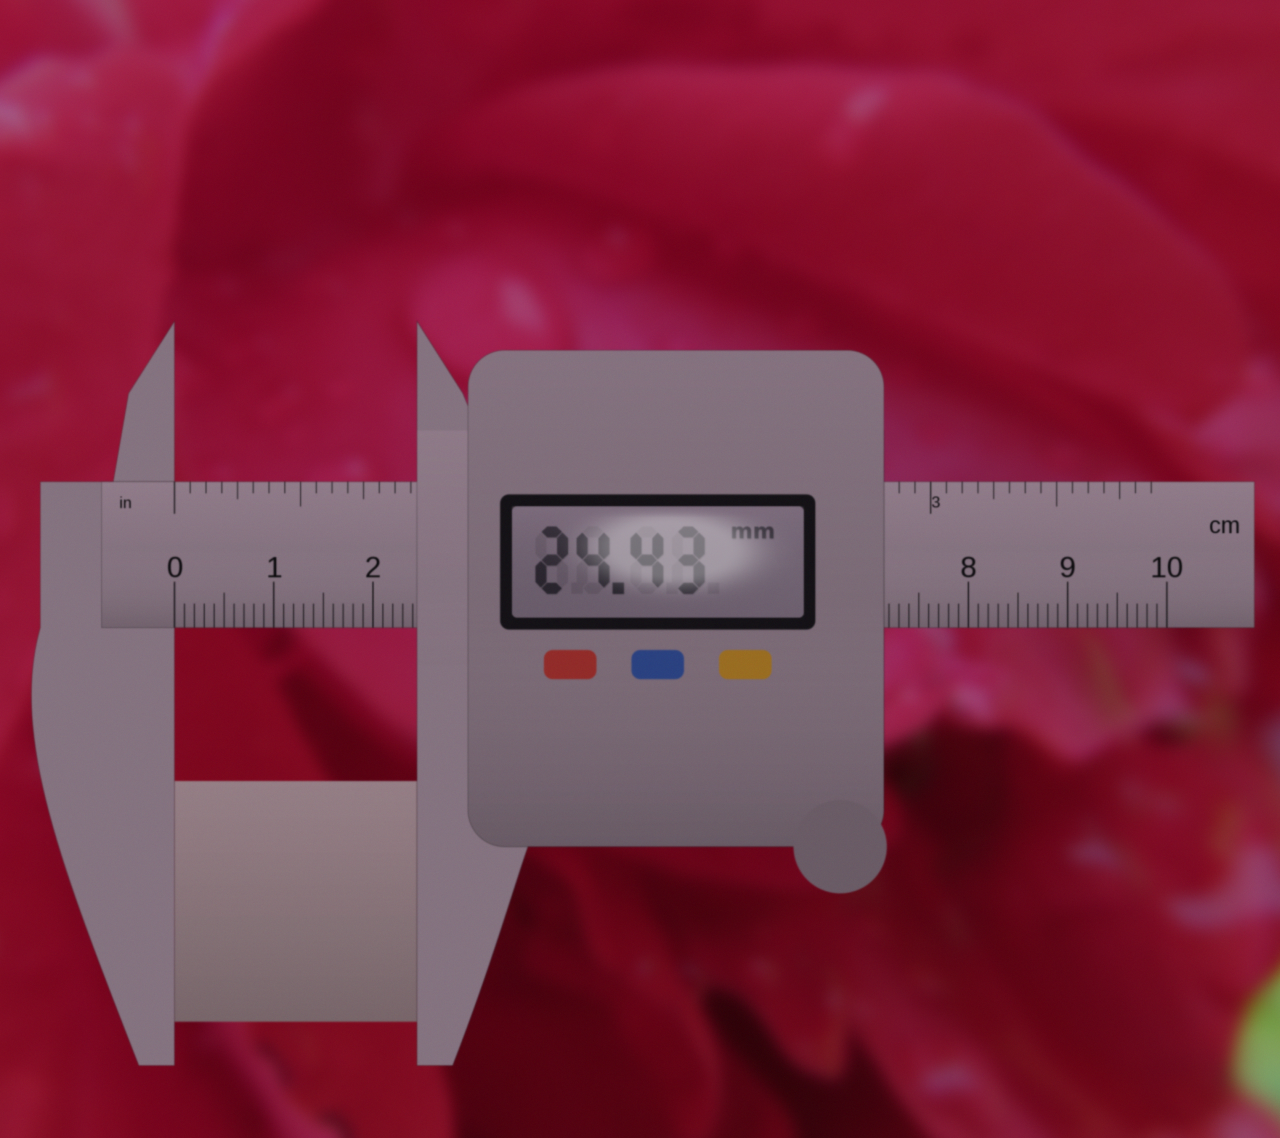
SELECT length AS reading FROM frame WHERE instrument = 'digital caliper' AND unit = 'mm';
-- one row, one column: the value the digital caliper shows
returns 24.43 mm
